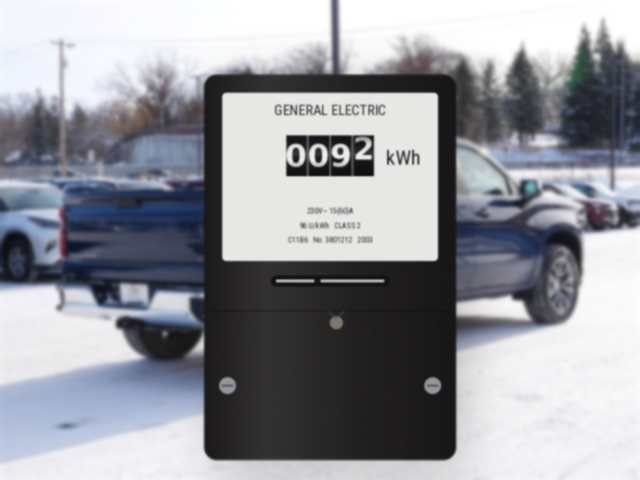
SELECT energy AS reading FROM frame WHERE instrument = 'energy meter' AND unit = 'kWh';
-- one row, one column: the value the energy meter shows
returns 92 kWh
